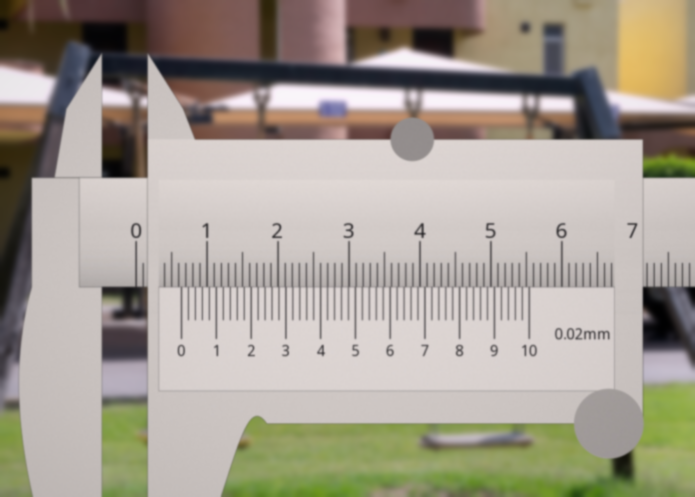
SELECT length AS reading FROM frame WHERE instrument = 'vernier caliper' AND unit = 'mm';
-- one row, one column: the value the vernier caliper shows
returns 6.4 mm
